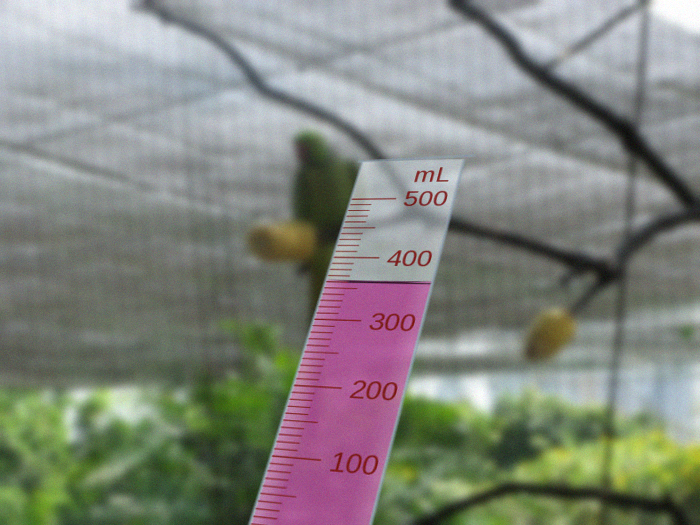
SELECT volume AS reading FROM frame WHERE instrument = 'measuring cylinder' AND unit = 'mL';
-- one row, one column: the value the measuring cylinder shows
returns 360 mL
